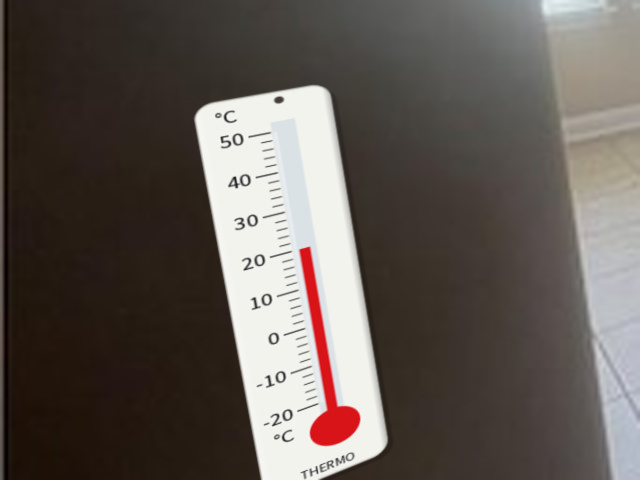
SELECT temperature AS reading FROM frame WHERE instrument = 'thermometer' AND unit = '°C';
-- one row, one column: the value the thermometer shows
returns 20 °C
